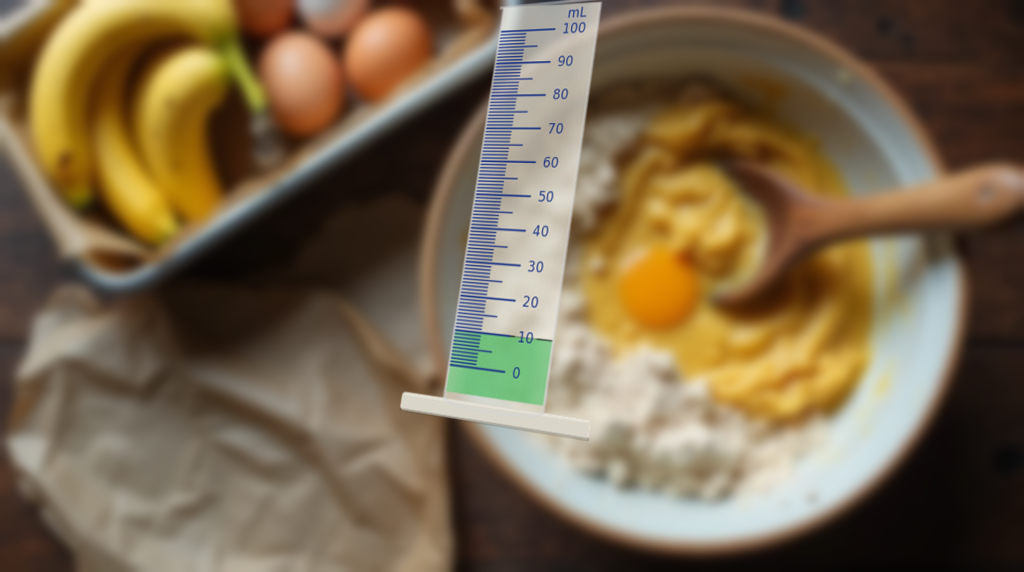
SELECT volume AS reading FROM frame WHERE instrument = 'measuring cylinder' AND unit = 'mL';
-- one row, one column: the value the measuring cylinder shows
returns 10 mL
